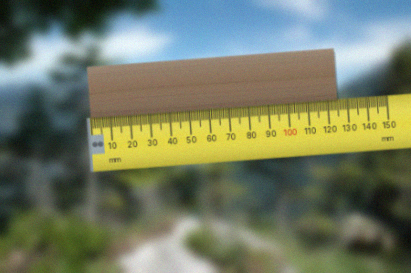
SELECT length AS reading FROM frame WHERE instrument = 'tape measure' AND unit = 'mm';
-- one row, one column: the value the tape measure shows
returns 125 mm
